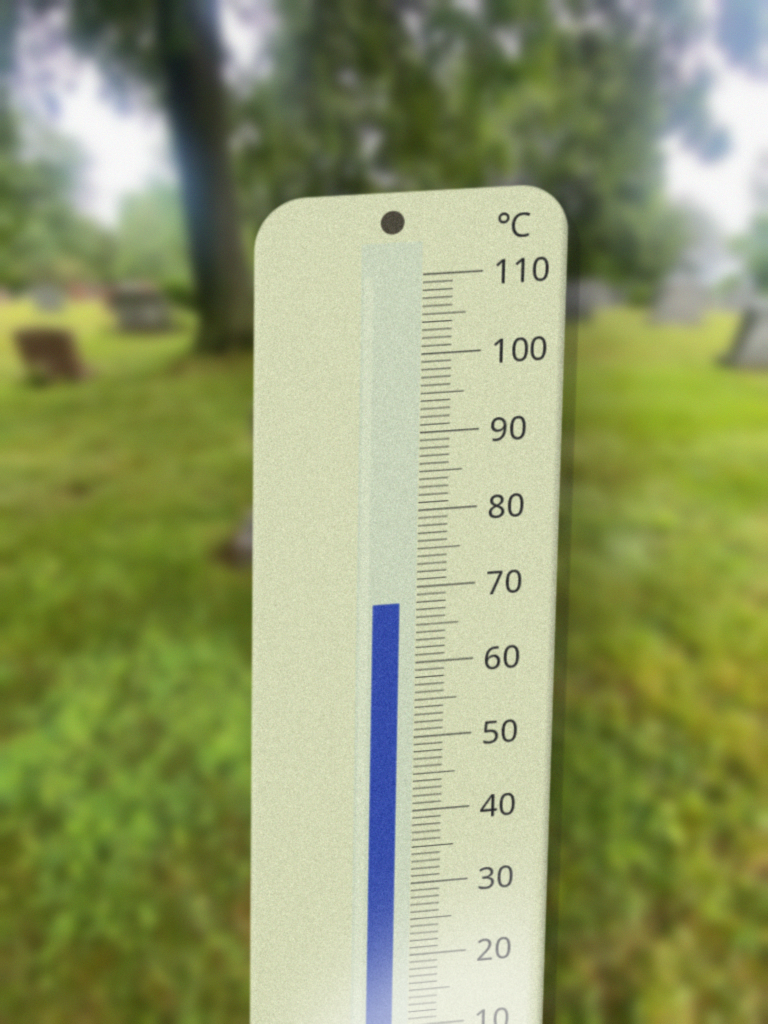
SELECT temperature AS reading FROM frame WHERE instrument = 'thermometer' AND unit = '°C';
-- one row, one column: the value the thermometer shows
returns 68 °C
